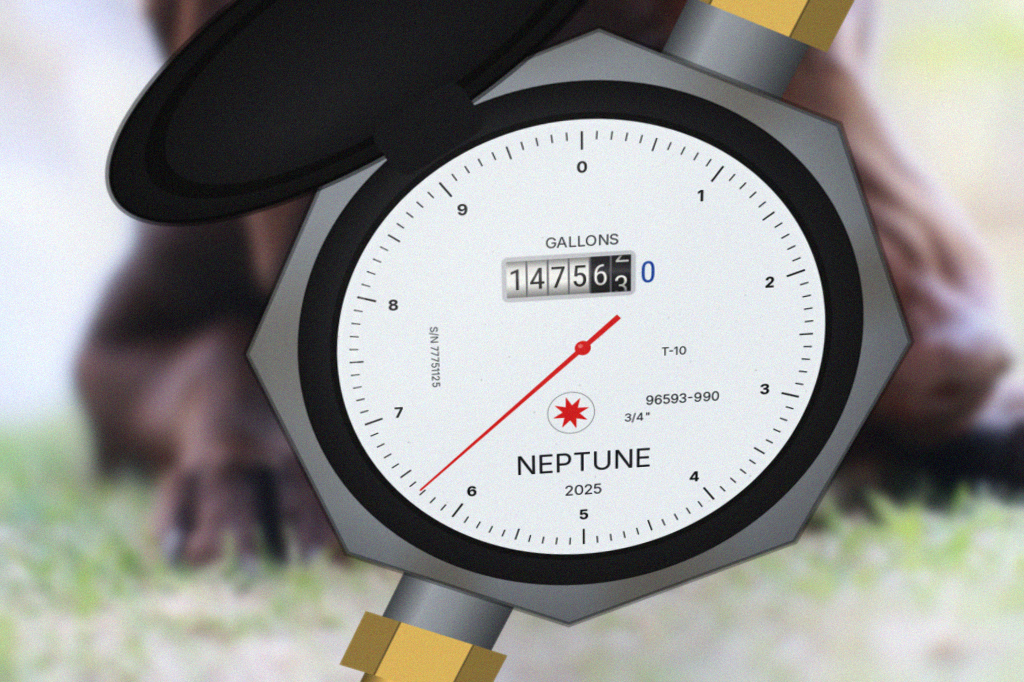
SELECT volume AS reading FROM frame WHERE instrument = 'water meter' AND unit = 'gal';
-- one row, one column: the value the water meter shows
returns 1475626.3 gal
